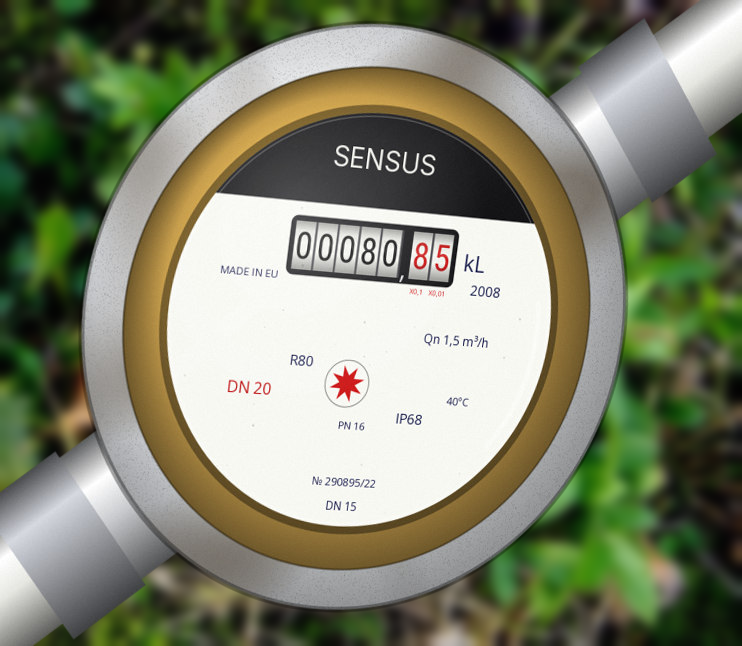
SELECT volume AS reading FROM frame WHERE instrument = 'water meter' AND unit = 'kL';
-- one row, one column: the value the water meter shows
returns 80.85 kL
